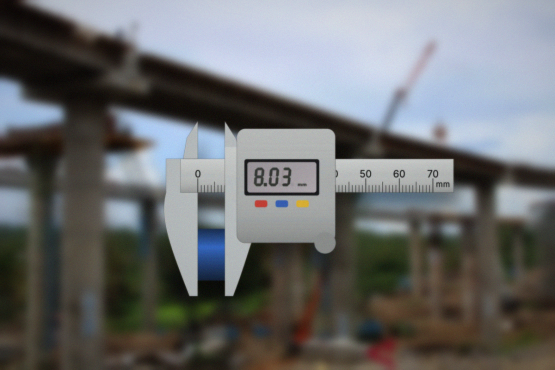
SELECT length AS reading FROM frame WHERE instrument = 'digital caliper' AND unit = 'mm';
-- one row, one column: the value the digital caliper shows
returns 8.03 mm
